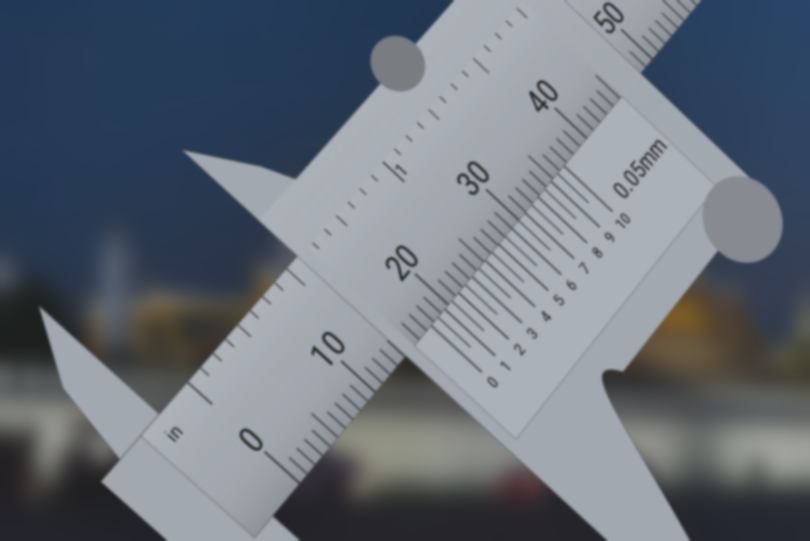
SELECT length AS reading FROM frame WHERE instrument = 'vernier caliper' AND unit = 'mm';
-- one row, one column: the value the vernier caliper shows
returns 17.6 mm
